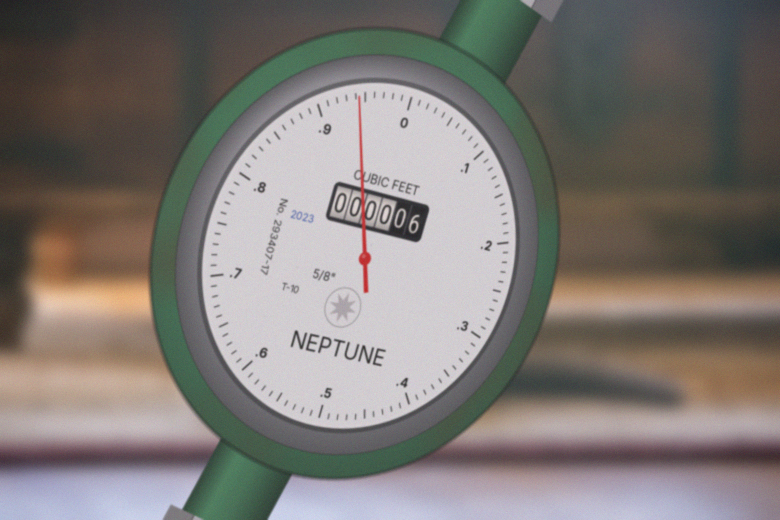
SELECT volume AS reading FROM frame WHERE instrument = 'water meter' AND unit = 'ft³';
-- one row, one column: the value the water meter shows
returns 5.94 ft³
